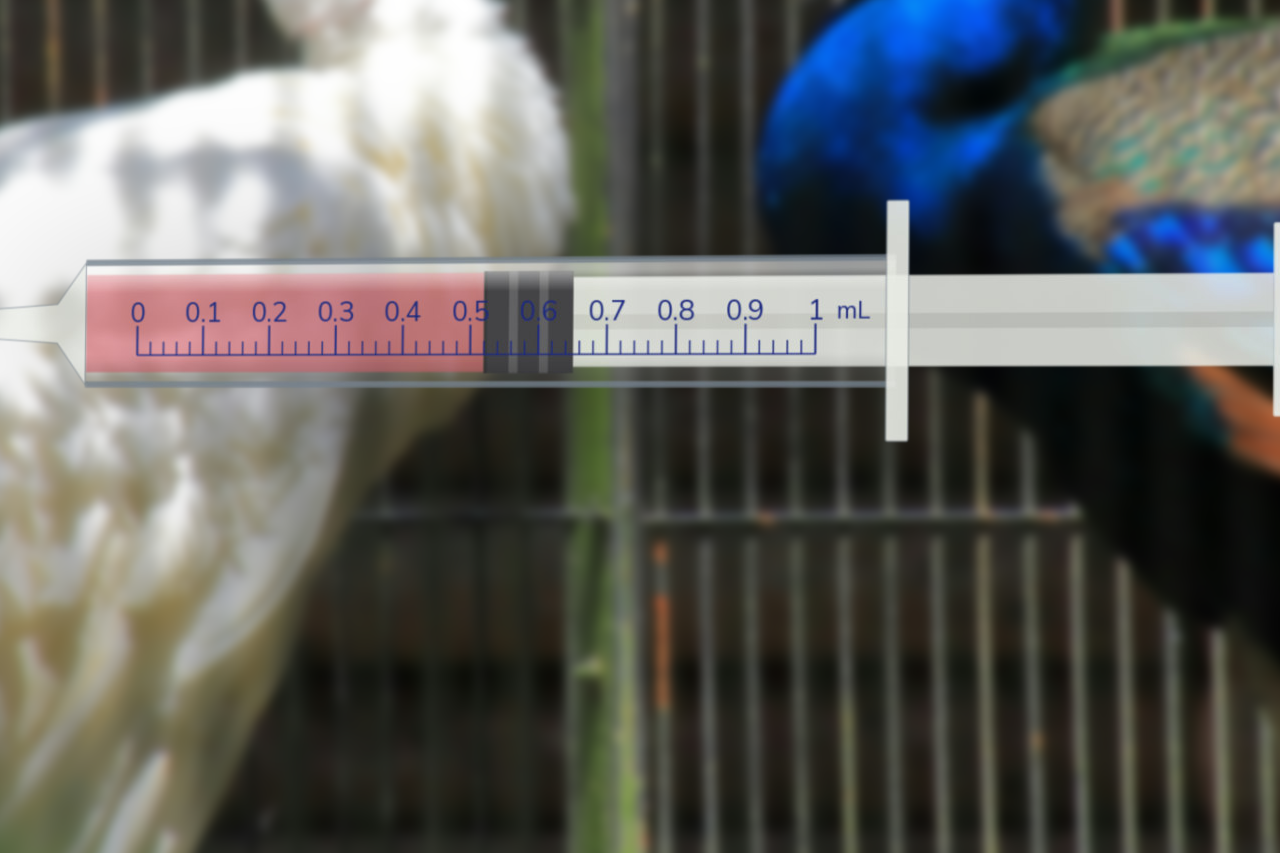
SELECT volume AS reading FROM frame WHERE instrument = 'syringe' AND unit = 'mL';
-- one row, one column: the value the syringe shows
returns 0.52 mL
